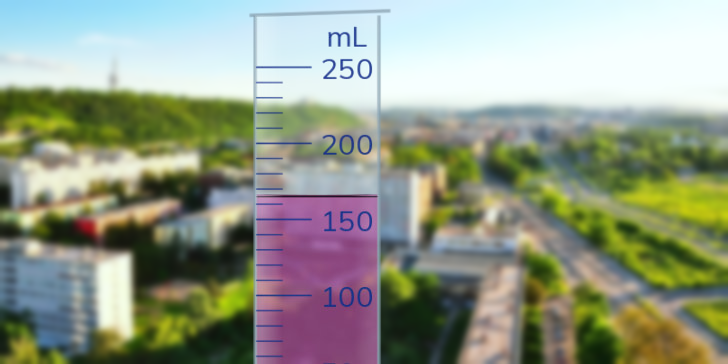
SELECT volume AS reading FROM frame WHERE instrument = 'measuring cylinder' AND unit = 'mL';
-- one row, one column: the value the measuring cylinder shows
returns 165 mL
